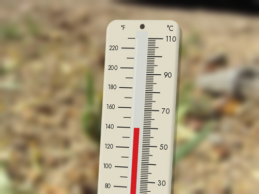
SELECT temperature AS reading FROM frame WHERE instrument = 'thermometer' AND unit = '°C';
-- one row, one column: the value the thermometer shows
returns 60 °C
